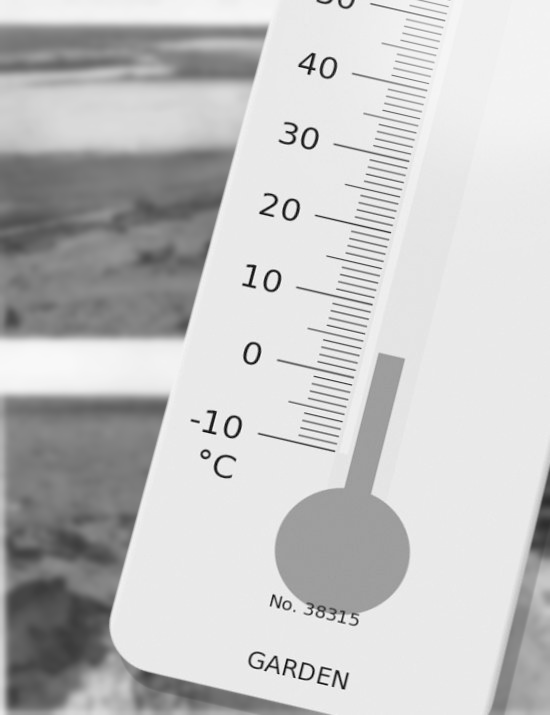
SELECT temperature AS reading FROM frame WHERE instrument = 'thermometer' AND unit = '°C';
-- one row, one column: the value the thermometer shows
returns 4 °C
